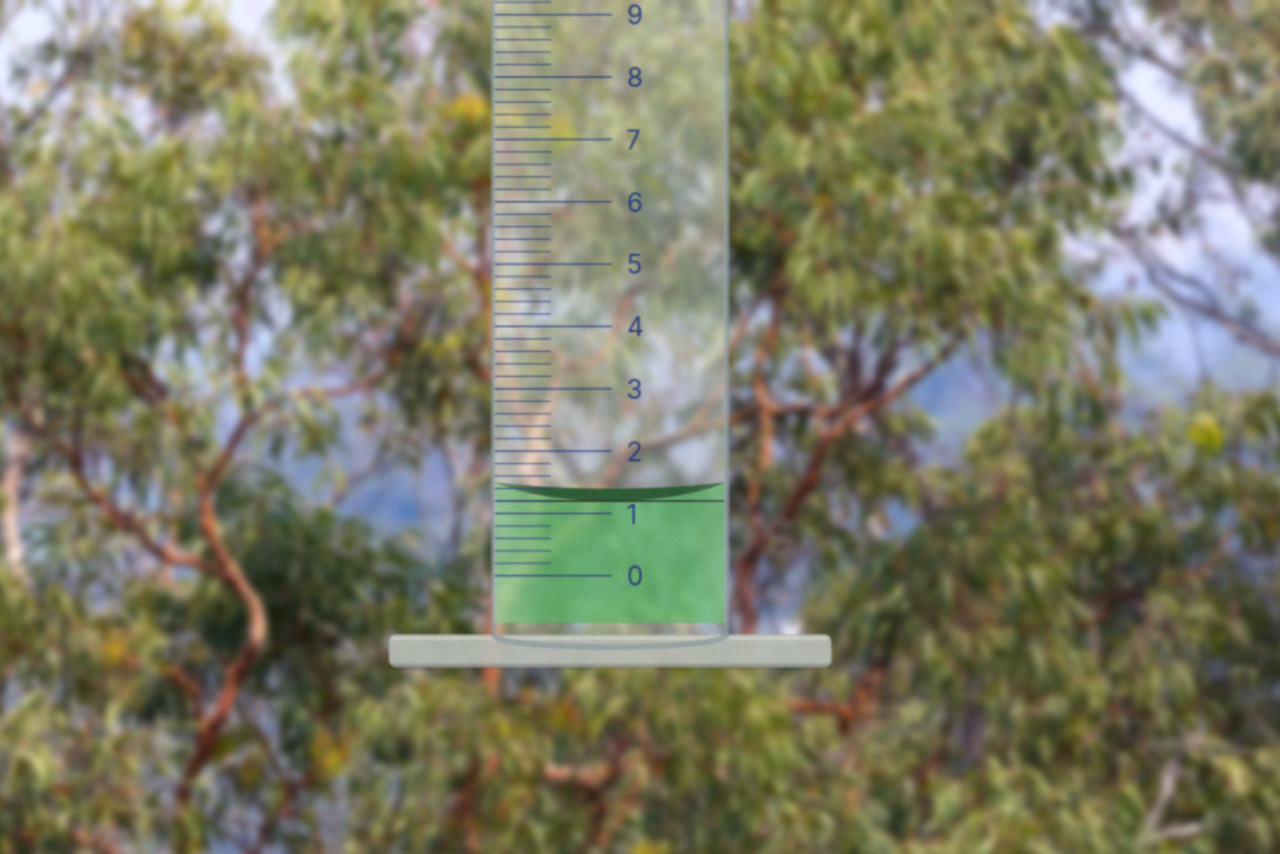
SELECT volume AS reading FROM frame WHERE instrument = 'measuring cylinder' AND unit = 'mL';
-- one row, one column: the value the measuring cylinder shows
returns 1.2 mL
